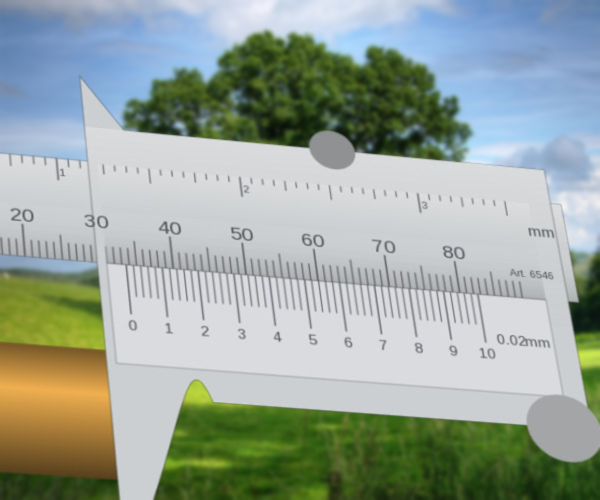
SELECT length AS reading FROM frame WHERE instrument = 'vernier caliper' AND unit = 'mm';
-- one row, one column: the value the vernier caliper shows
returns 33.6 mm
